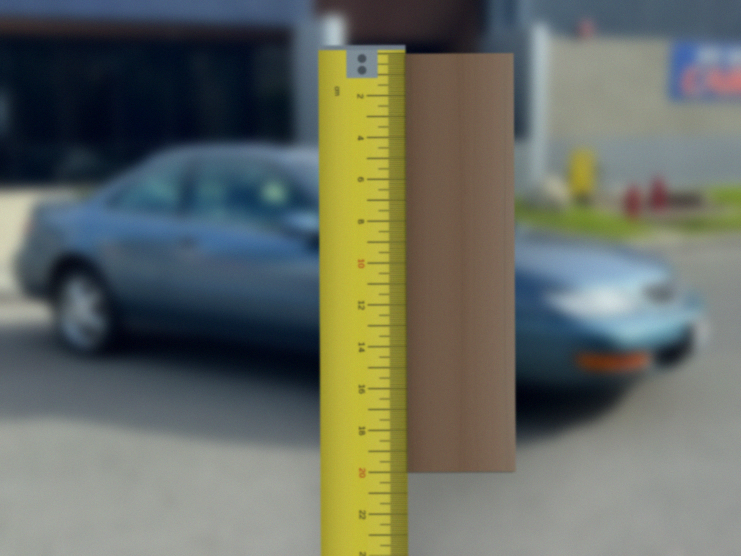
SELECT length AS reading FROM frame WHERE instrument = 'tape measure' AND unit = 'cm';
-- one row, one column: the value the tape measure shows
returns 20 cm
